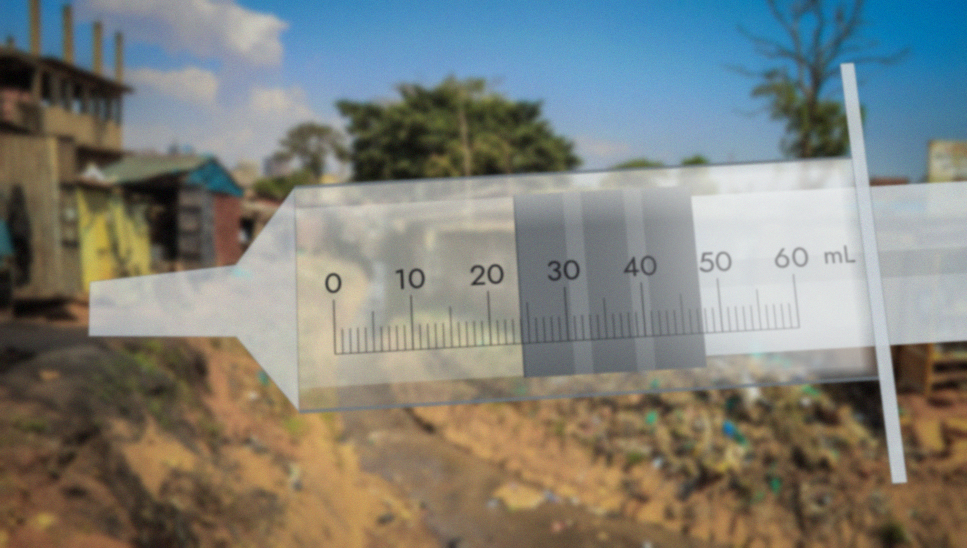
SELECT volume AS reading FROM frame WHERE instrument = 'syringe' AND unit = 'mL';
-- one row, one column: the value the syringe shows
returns 24 mL
